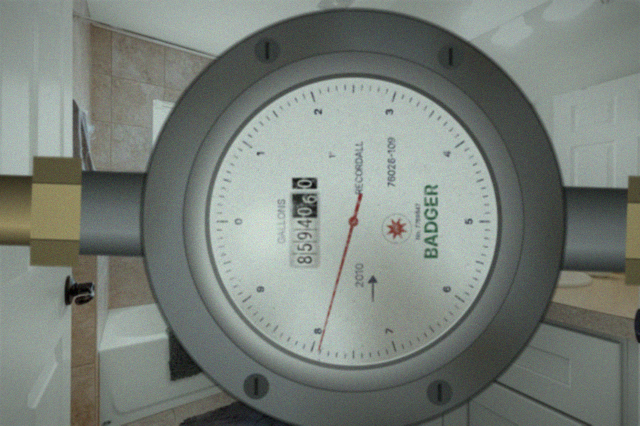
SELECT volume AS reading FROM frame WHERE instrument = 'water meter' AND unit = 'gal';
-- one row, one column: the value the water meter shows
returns 8594057.9 gal
